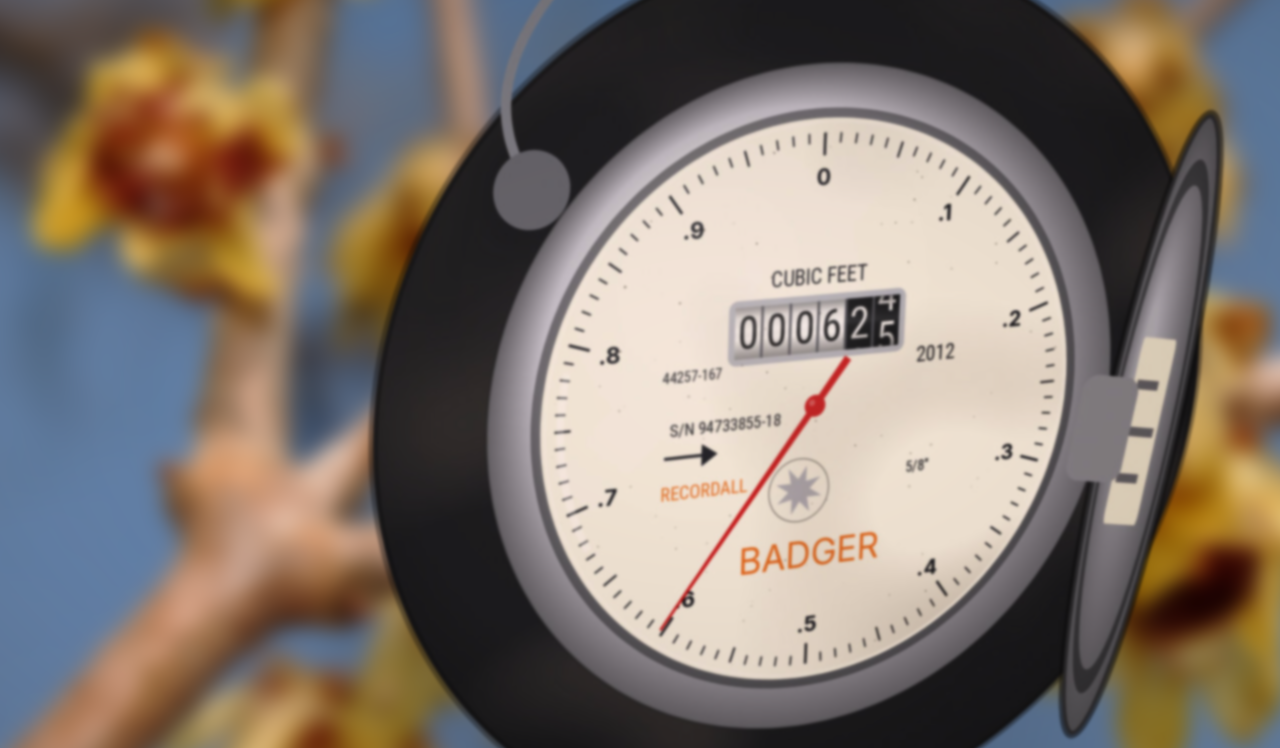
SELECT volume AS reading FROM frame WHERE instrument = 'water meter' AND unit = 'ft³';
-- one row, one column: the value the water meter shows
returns 624.60 ft³
